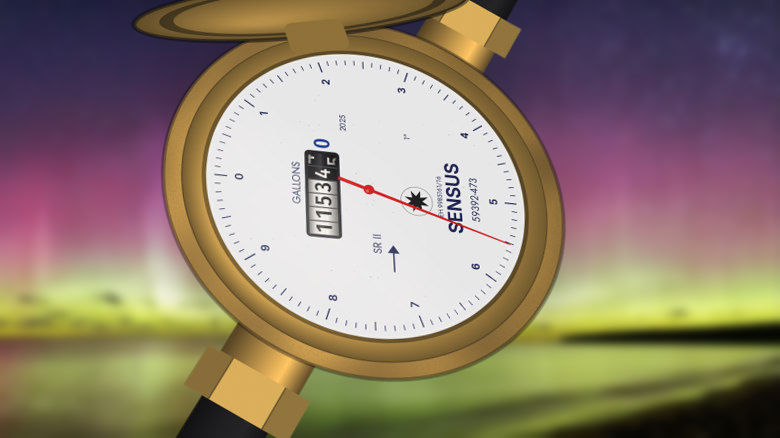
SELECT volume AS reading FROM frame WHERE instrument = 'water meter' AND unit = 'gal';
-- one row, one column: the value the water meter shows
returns 1153445.5 gal
